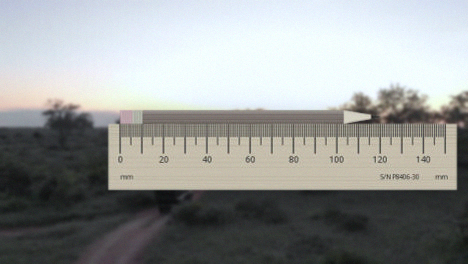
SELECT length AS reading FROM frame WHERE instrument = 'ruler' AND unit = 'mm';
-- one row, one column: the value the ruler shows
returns 120 mm
